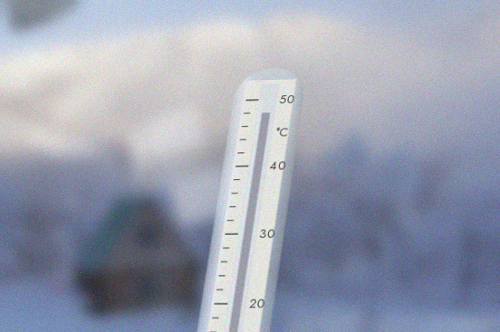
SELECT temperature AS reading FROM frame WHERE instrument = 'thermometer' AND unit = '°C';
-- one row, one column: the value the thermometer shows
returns 48 °C
